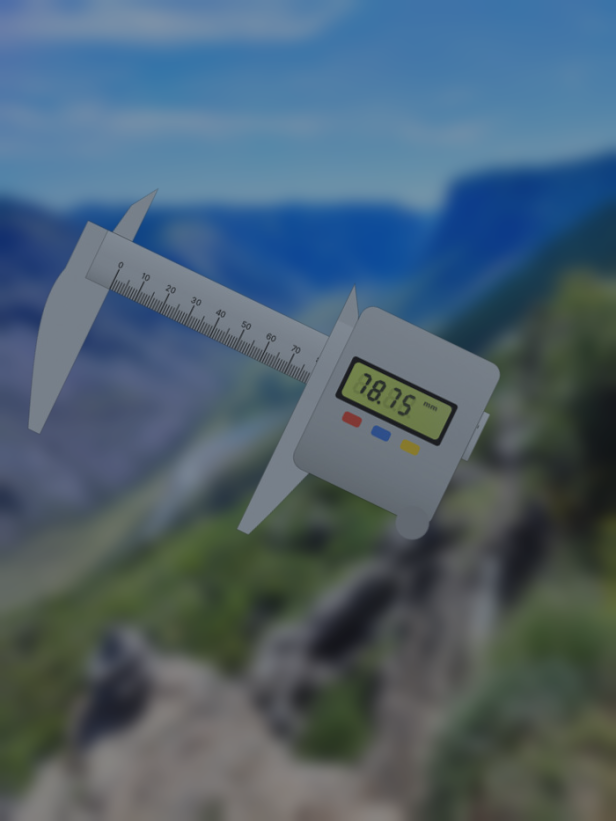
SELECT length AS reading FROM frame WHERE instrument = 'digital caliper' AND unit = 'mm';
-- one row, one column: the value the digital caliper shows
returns 78.75 mm
